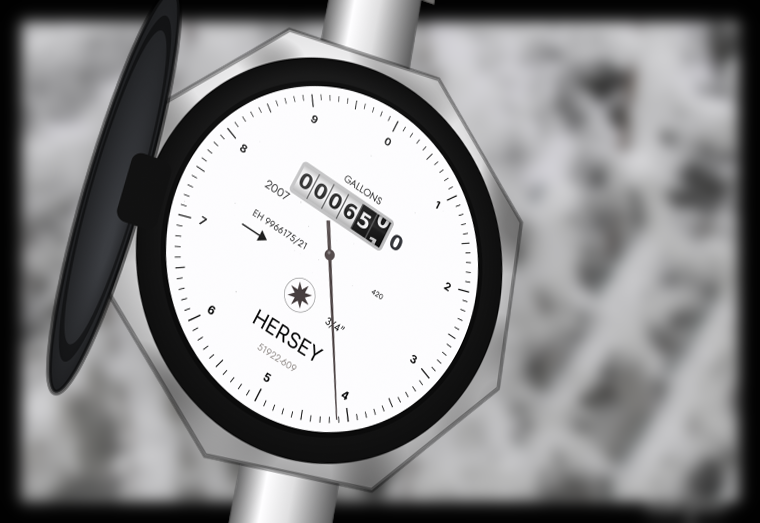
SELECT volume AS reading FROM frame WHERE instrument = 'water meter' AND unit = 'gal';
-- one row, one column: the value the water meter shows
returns 6504.1 gal
